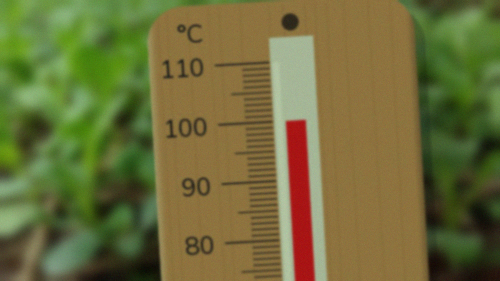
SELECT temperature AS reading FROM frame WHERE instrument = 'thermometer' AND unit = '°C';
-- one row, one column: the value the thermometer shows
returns 100 °C
